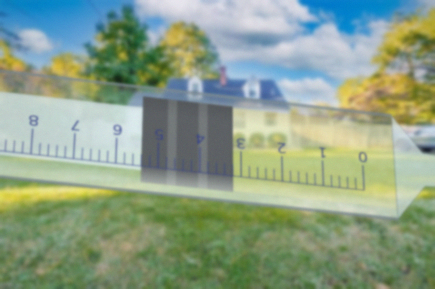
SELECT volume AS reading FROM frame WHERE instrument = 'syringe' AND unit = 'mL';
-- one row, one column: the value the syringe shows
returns 3.2 mL
